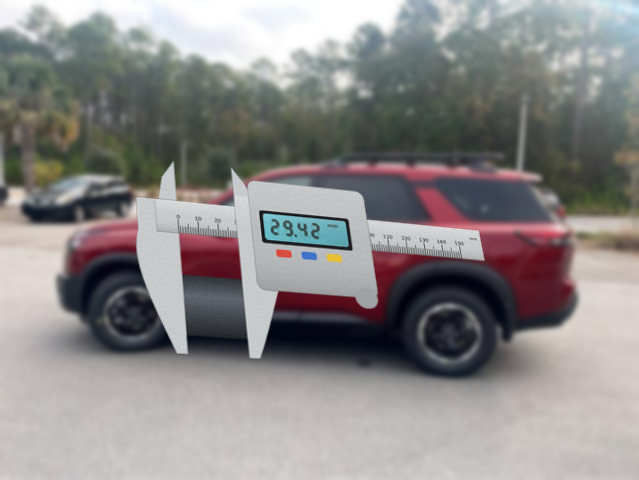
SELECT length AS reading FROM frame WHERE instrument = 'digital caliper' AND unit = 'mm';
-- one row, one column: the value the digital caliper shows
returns 29.42 mm
